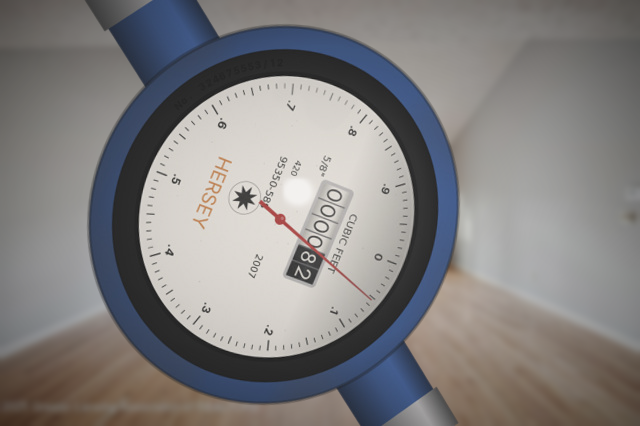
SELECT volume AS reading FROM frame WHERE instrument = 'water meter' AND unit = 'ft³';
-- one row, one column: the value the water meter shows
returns 82.05 ft³
